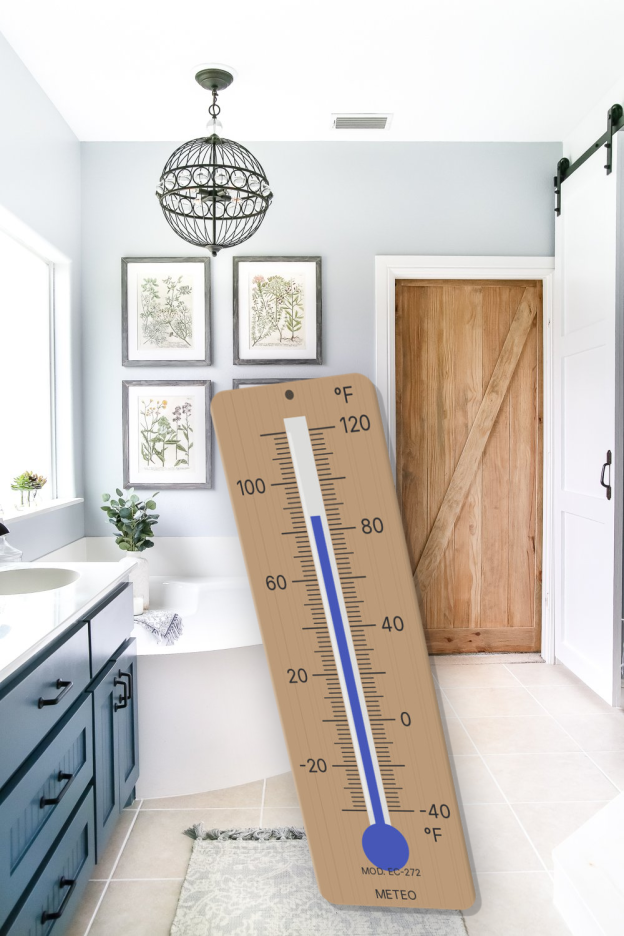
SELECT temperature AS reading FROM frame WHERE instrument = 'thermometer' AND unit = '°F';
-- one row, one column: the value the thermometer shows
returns 86 °F
